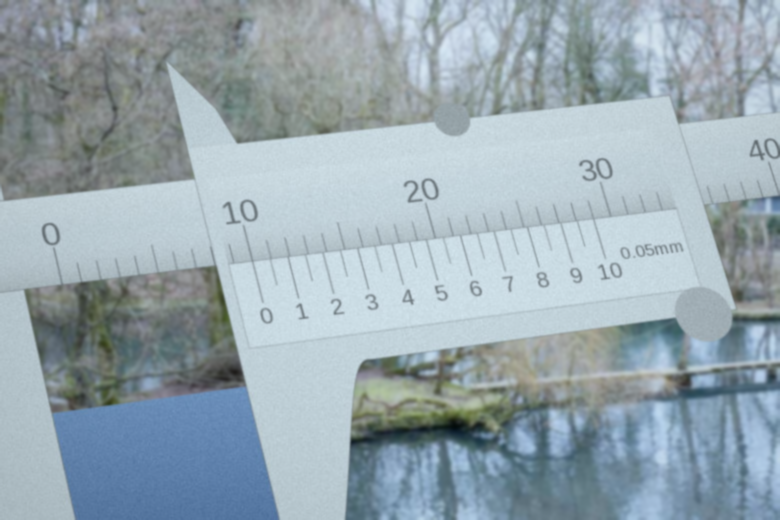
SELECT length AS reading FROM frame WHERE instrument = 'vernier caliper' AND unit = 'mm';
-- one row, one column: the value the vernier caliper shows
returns 10.0 mm
